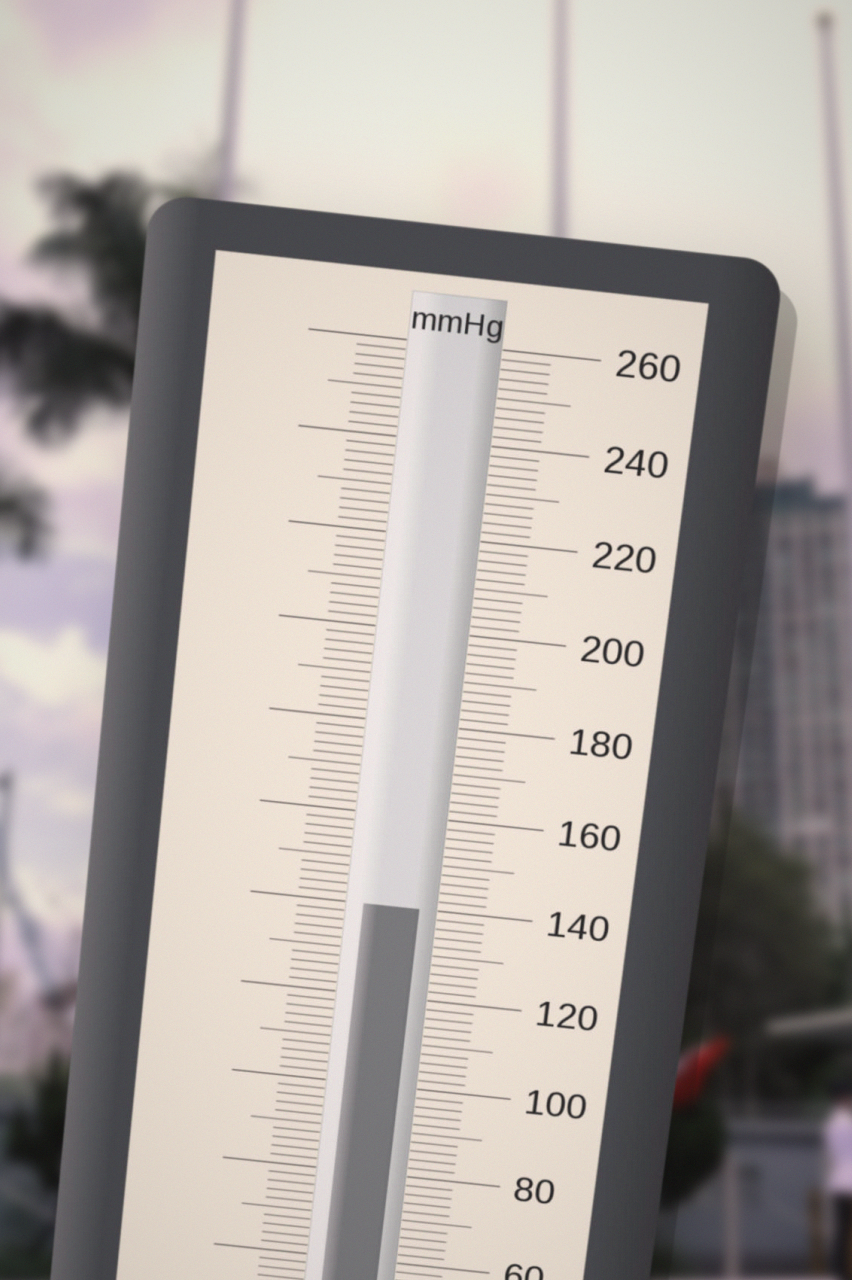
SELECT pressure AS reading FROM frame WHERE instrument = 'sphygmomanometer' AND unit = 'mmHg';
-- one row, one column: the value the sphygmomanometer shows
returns 140 mmHg
